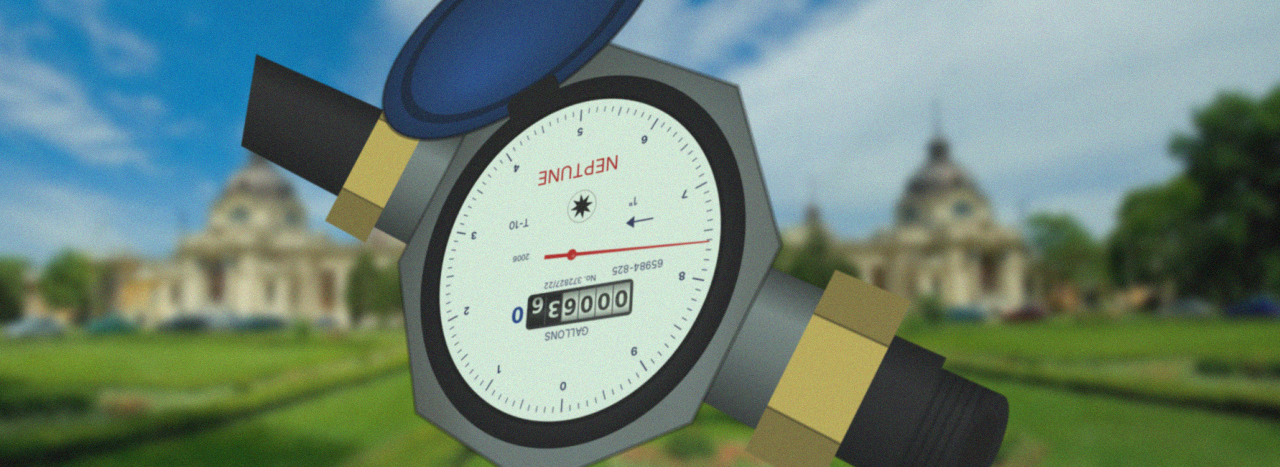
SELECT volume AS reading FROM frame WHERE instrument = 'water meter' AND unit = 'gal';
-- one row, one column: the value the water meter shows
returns 6357.6 gal
